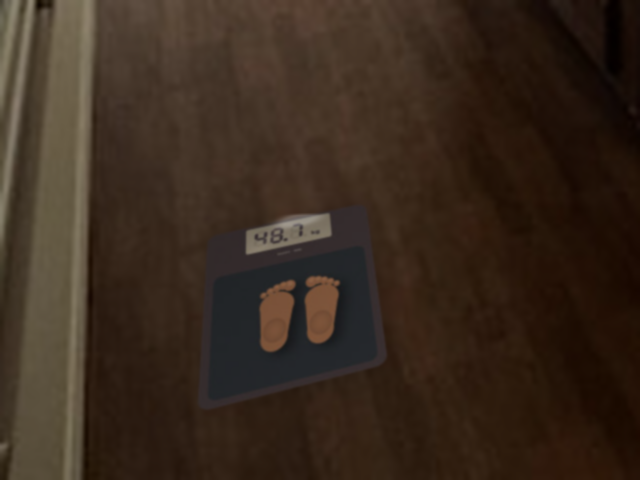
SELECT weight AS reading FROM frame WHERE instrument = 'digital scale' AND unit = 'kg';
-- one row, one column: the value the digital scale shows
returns 48.7 kg
